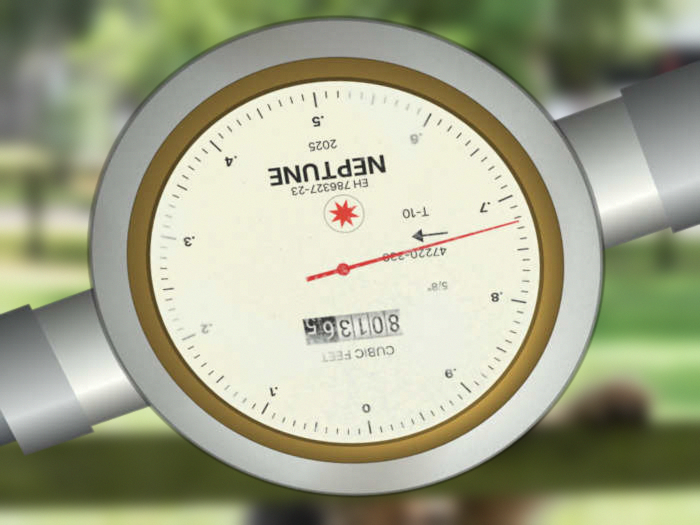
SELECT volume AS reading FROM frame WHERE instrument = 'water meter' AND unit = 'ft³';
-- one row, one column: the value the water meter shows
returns 801364.72 ft³
